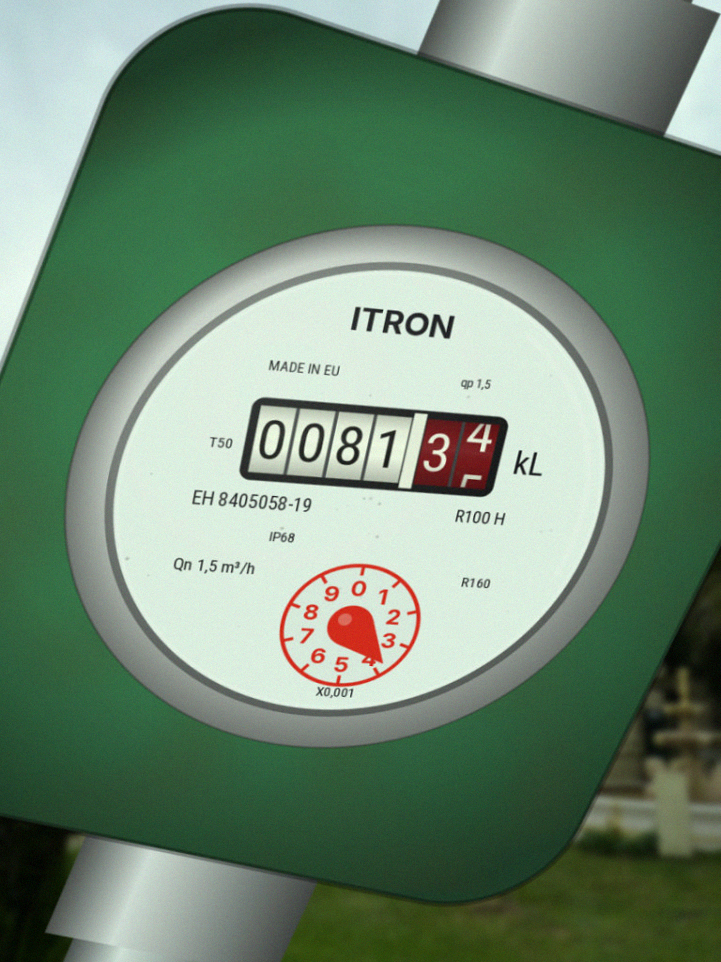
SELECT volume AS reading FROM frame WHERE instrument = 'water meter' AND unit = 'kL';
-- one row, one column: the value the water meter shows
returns 81.343 kL
